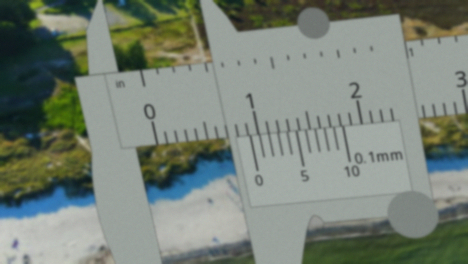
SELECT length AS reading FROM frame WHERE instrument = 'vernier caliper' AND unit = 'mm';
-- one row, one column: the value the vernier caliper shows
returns 9.2 mm
